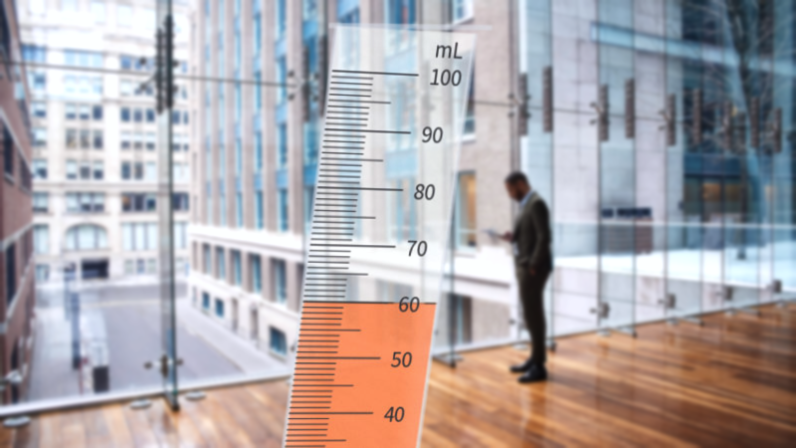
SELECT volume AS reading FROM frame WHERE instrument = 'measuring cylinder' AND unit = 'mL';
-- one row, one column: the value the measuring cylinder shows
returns 60 mL
